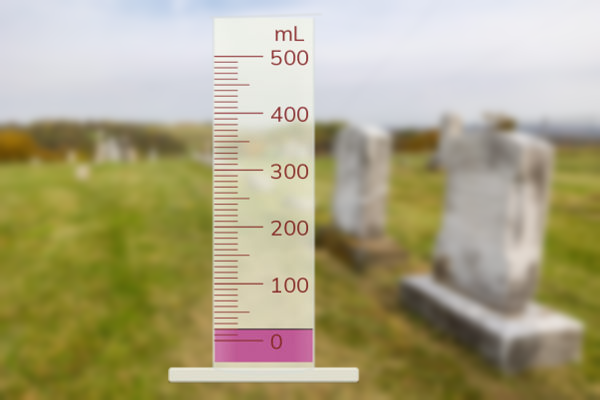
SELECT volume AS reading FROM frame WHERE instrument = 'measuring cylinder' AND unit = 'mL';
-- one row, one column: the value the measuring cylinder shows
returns 20 mL
